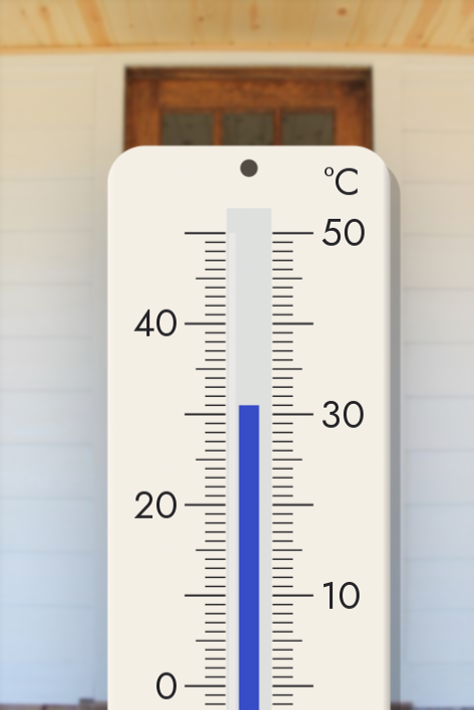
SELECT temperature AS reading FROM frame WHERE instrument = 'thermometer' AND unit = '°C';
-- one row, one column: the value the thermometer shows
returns 31 °C
